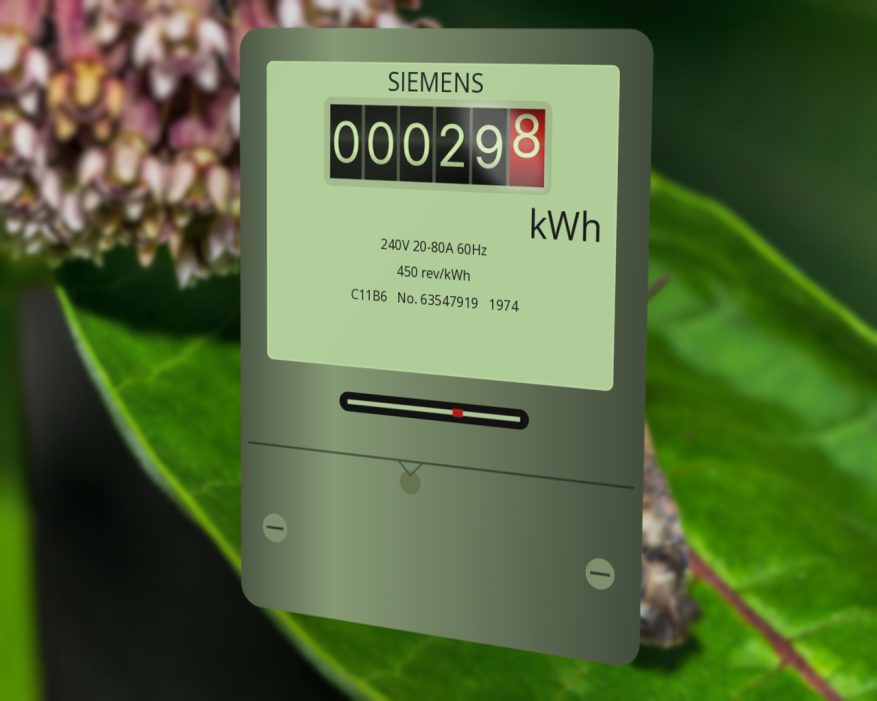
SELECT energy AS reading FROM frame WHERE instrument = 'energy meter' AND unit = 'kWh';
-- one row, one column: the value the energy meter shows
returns 29.8 kWh
